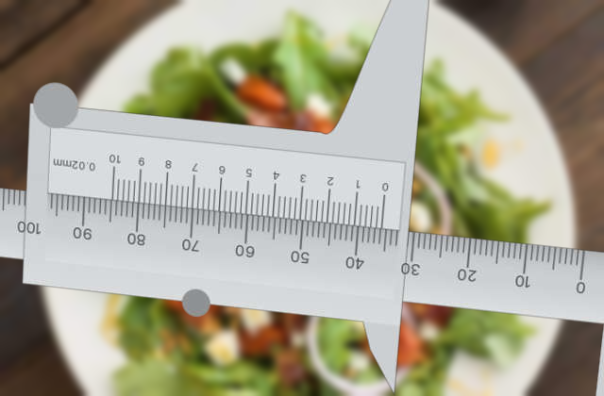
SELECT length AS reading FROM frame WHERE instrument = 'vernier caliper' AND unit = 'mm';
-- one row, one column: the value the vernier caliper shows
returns 35.8 mm
